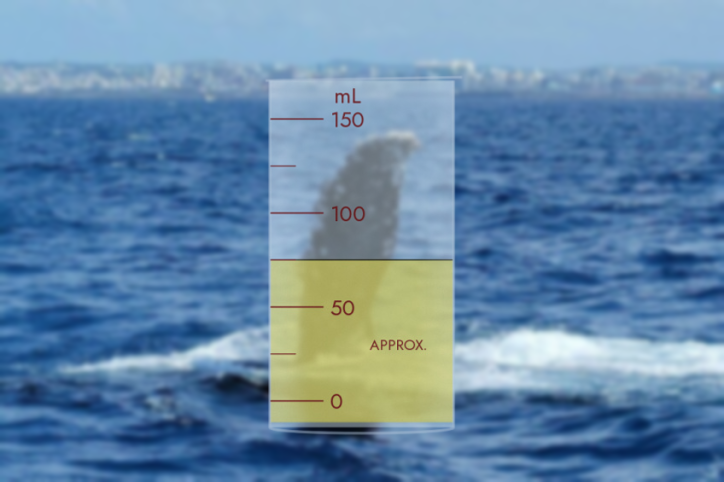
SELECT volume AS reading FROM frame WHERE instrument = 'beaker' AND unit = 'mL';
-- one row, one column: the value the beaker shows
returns 75 mL
